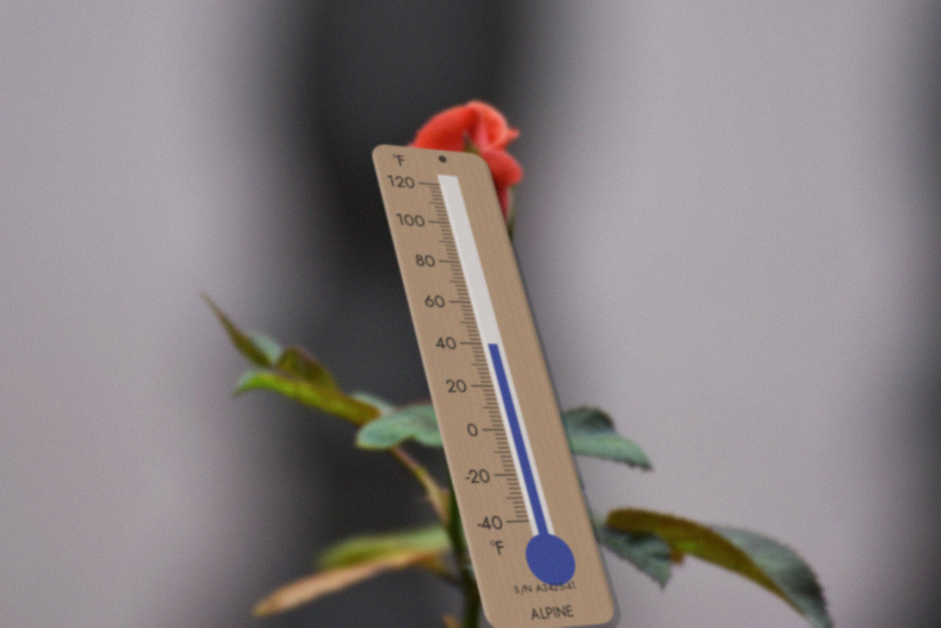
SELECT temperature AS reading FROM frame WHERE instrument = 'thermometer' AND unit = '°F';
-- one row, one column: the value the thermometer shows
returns 40 °F
